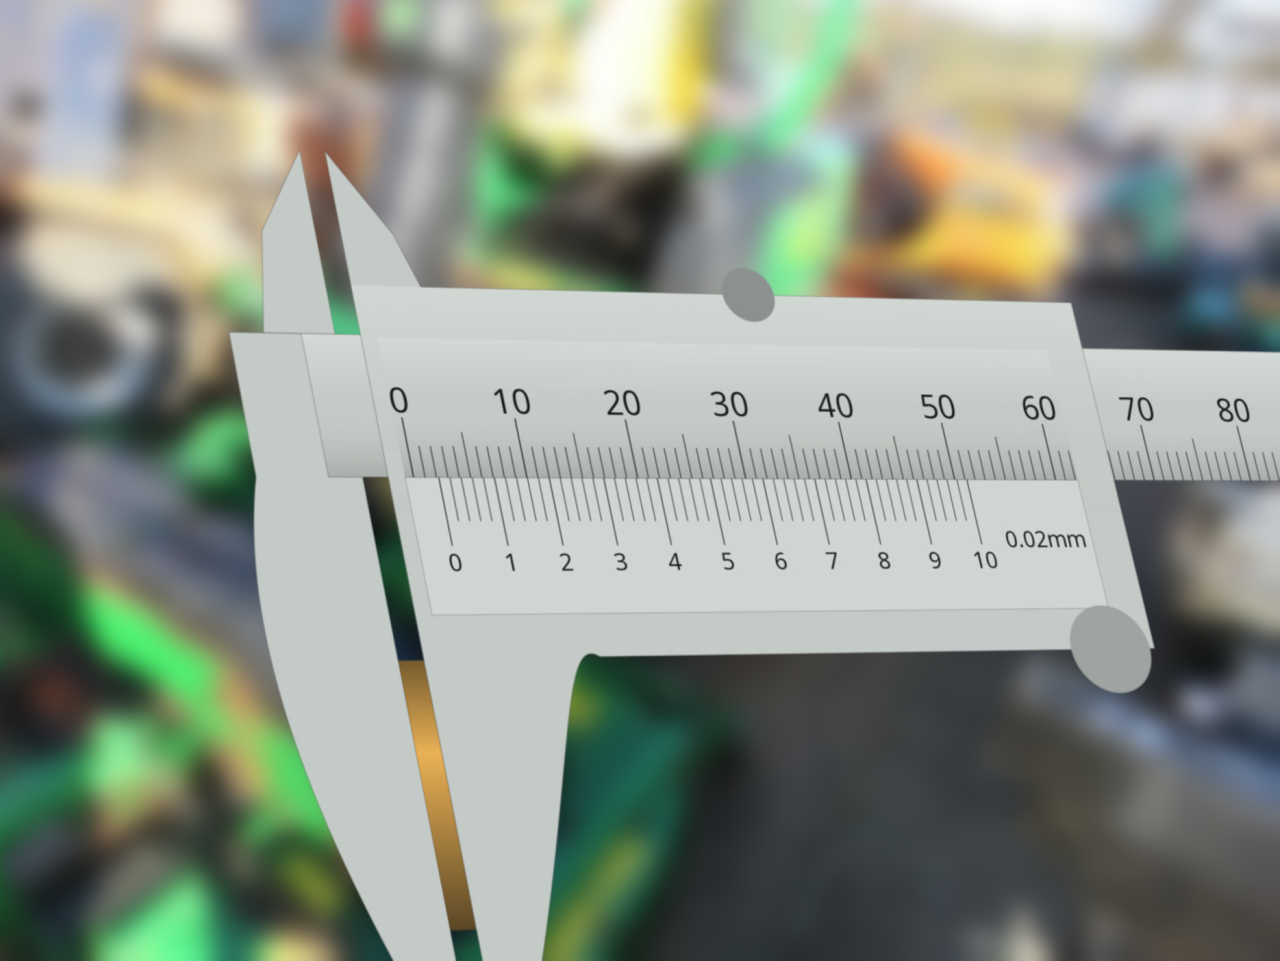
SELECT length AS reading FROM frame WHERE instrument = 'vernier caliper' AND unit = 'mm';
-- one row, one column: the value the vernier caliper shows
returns 2.2 mm
